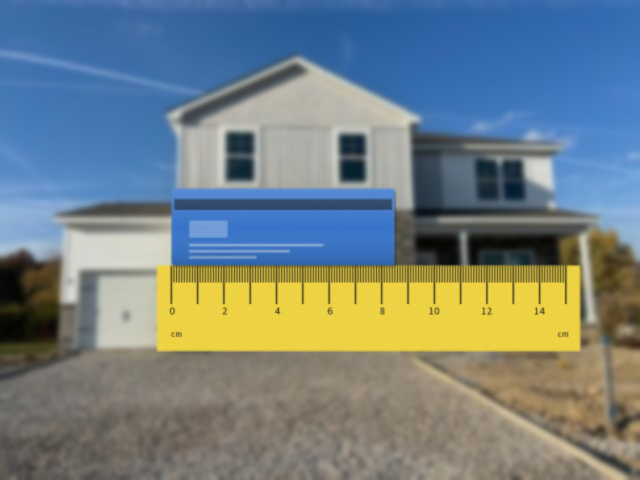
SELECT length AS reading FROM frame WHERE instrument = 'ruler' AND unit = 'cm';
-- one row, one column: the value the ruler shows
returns 8.5 cm
